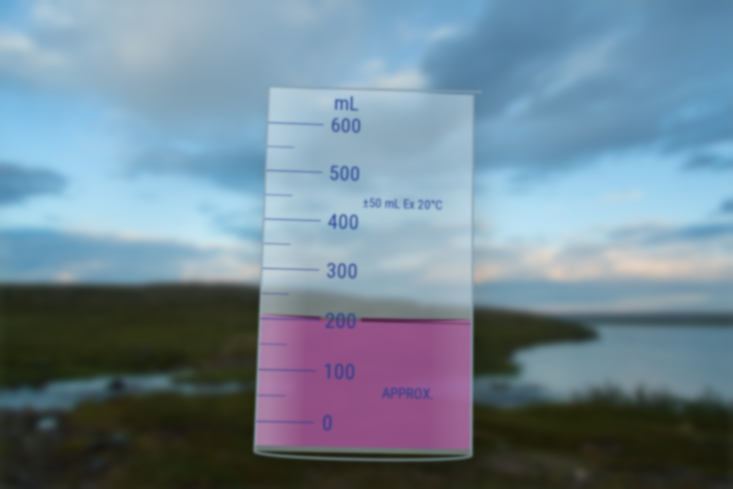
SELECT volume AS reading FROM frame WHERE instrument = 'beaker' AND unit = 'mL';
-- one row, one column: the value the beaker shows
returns 200 mL
